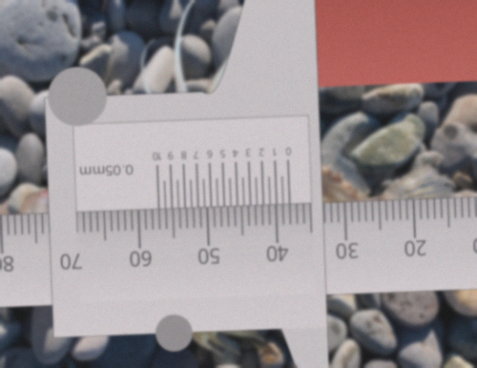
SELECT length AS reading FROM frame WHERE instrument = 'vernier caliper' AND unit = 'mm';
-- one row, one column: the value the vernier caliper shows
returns 38.0 mm
